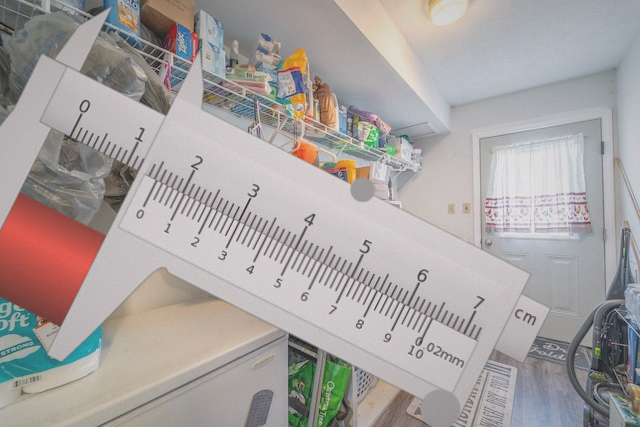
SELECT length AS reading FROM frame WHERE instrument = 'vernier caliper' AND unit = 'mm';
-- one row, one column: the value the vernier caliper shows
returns 15.4 mm
